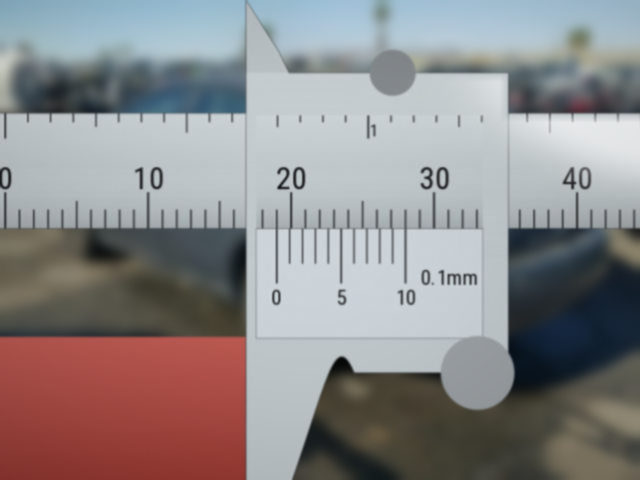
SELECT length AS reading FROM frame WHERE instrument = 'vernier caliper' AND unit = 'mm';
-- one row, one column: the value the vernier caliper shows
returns 19.0 mm
